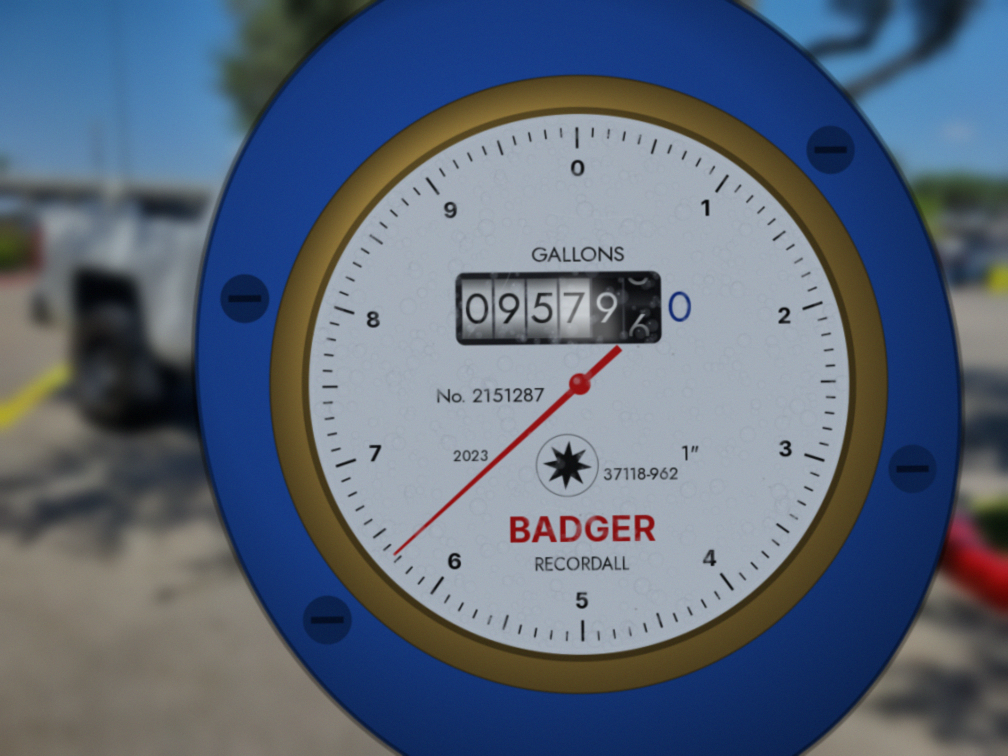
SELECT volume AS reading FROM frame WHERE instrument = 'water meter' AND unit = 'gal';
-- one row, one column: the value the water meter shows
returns 957956.3 gal
